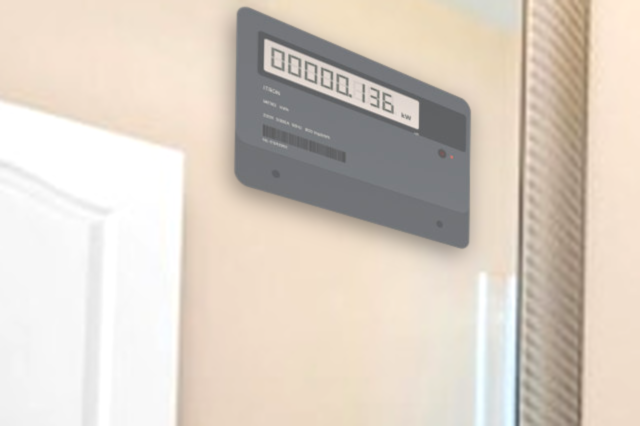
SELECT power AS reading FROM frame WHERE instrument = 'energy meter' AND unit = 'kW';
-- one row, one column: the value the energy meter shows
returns 0.136 kW
